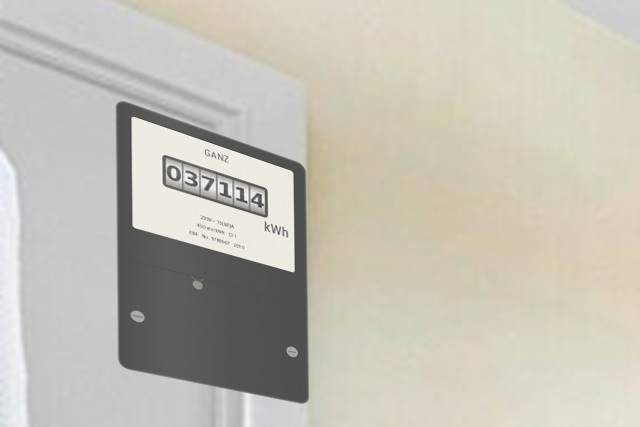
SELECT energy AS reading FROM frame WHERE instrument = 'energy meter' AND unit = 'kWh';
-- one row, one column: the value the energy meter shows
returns 37114 kWh
